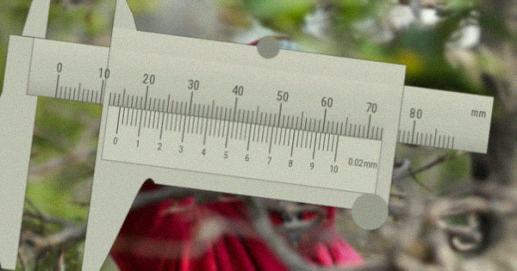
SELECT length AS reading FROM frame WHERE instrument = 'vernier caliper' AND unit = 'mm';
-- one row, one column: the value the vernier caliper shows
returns 14.5 mm
